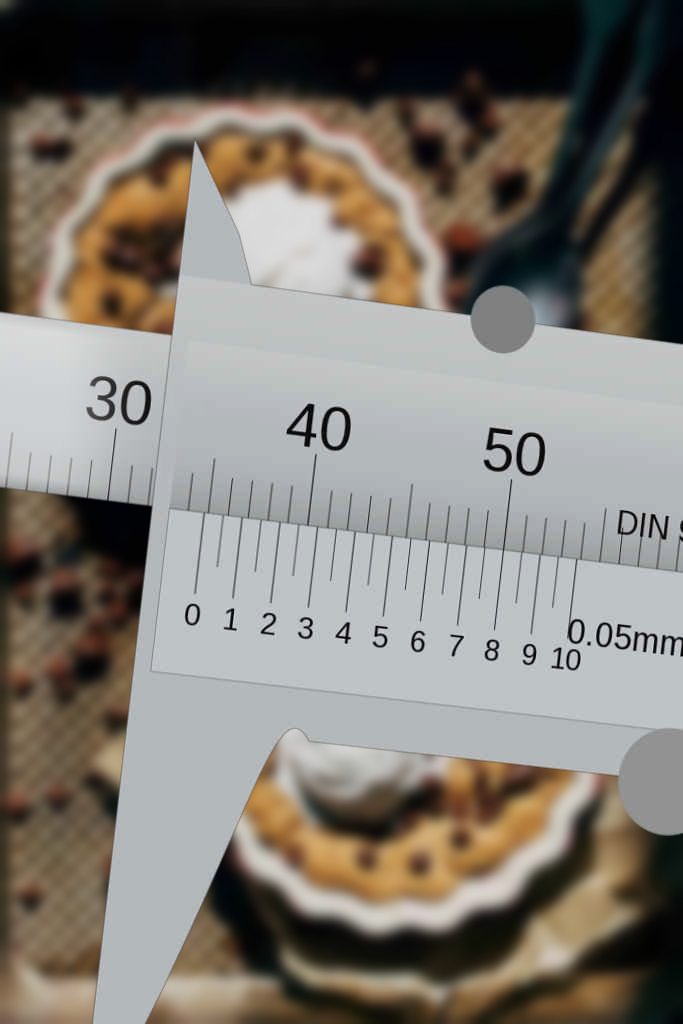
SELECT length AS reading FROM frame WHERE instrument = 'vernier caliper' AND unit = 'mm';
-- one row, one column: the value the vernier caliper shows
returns 34.8 mm
